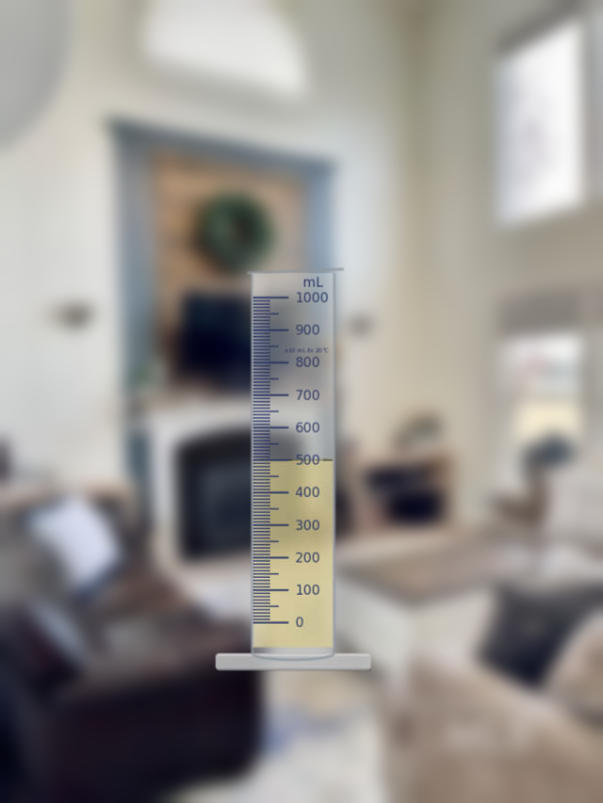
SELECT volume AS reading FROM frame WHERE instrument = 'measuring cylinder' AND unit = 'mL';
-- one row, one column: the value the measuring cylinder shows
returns 500 mL
